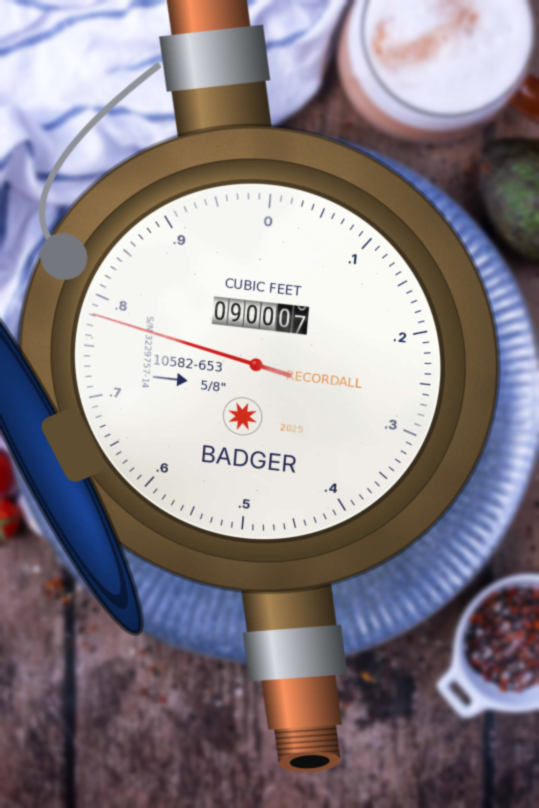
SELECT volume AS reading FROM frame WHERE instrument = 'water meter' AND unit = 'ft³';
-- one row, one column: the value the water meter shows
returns 90006.78 ft³
